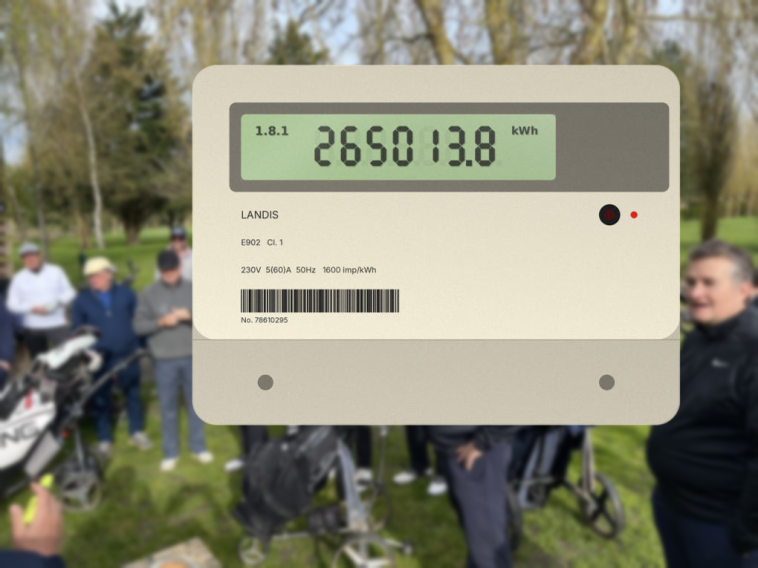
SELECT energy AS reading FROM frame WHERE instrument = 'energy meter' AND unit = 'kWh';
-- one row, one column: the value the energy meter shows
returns 265013.8 kWh
